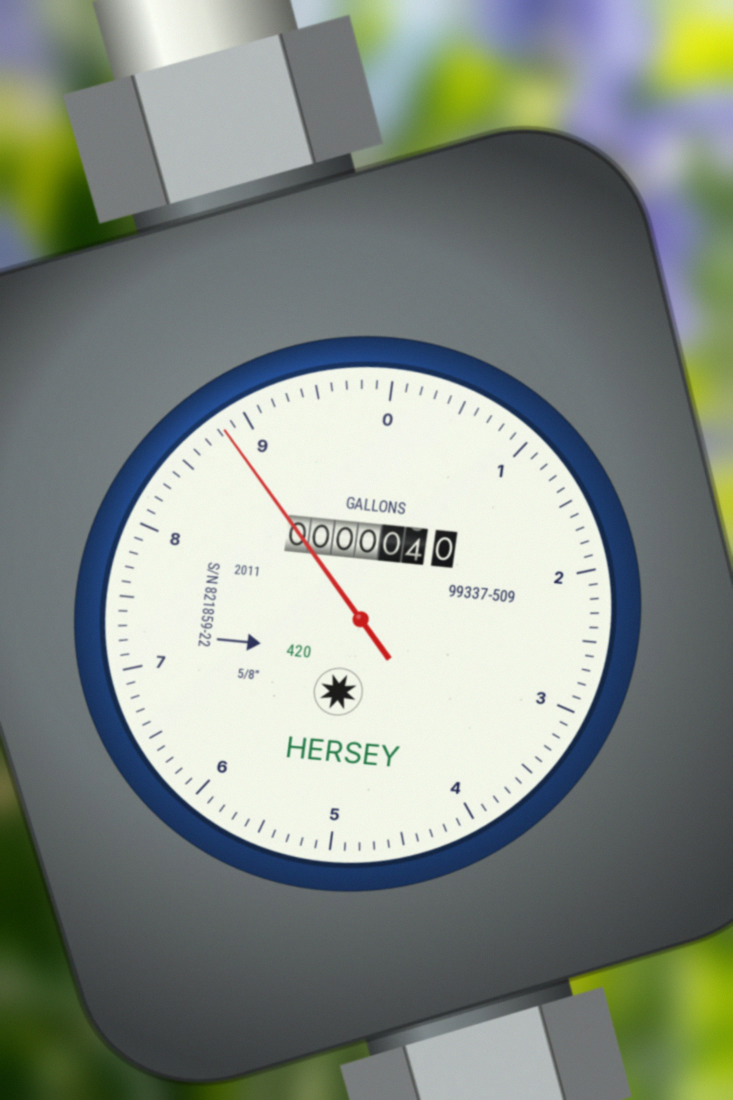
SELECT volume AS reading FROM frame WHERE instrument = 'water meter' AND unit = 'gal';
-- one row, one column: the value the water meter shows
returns 38.8 gal
